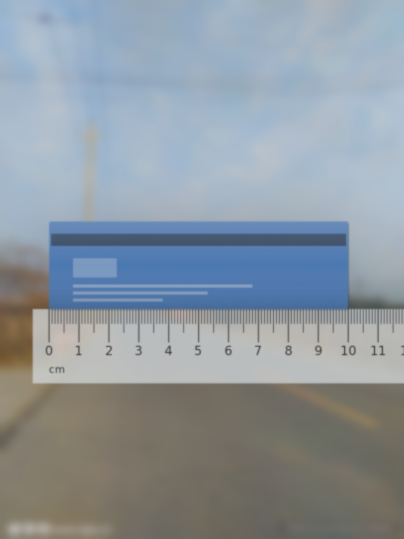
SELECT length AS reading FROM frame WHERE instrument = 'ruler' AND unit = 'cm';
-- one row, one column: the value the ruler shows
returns 10 cm
